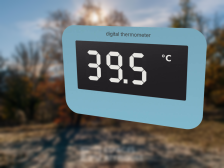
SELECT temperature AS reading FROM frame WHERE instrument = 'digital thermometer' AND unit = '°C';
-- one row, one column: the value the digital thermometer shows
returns 39.5 °C
